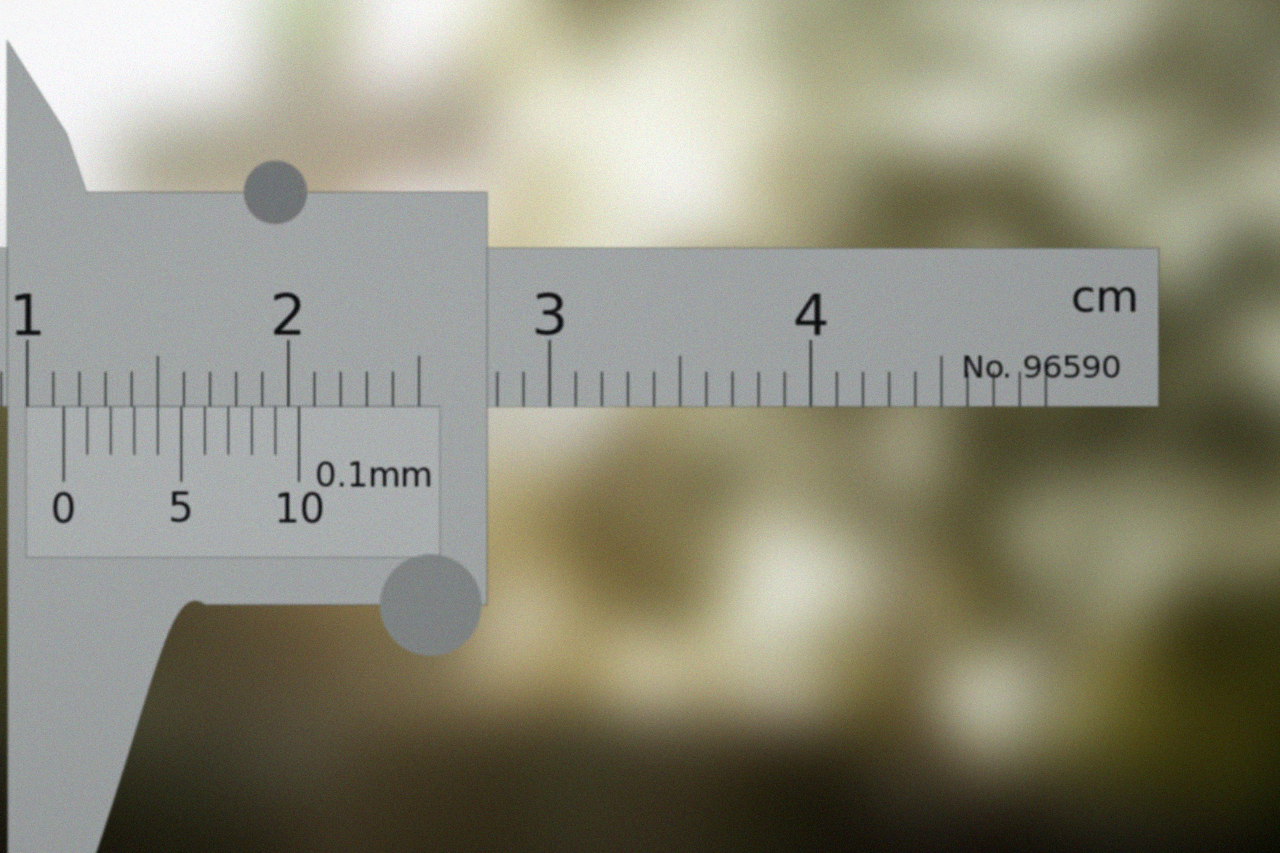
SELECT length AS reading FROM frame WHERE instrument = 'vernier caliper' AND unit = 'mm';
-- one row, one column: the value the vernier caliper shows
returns 11.4 mm
